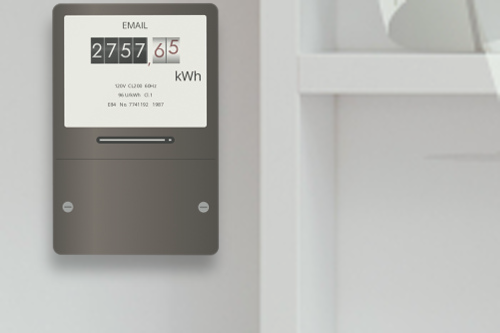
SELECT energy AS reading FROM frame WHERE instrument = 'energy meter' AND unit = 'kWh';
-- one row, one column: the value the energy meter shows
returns 2757.65 kWh
